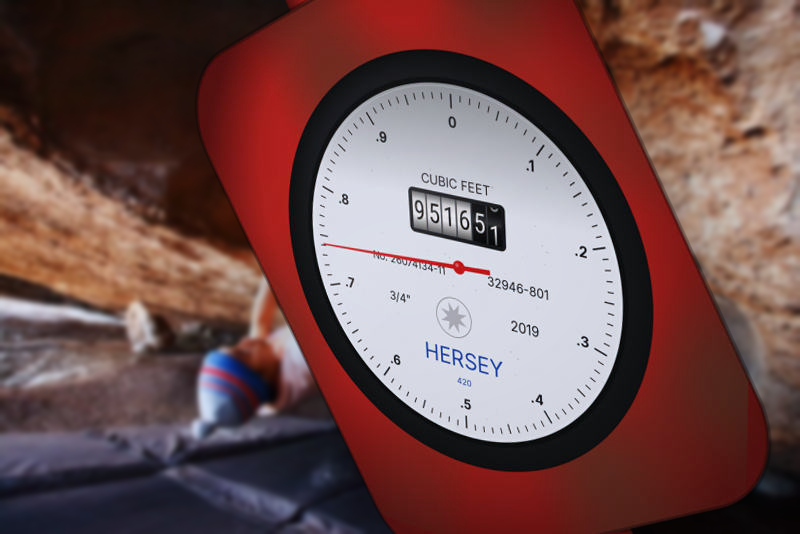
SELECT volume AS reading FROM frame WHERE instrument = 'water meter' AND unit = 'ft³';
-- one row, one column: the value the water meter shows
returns 951650.74 ft³
